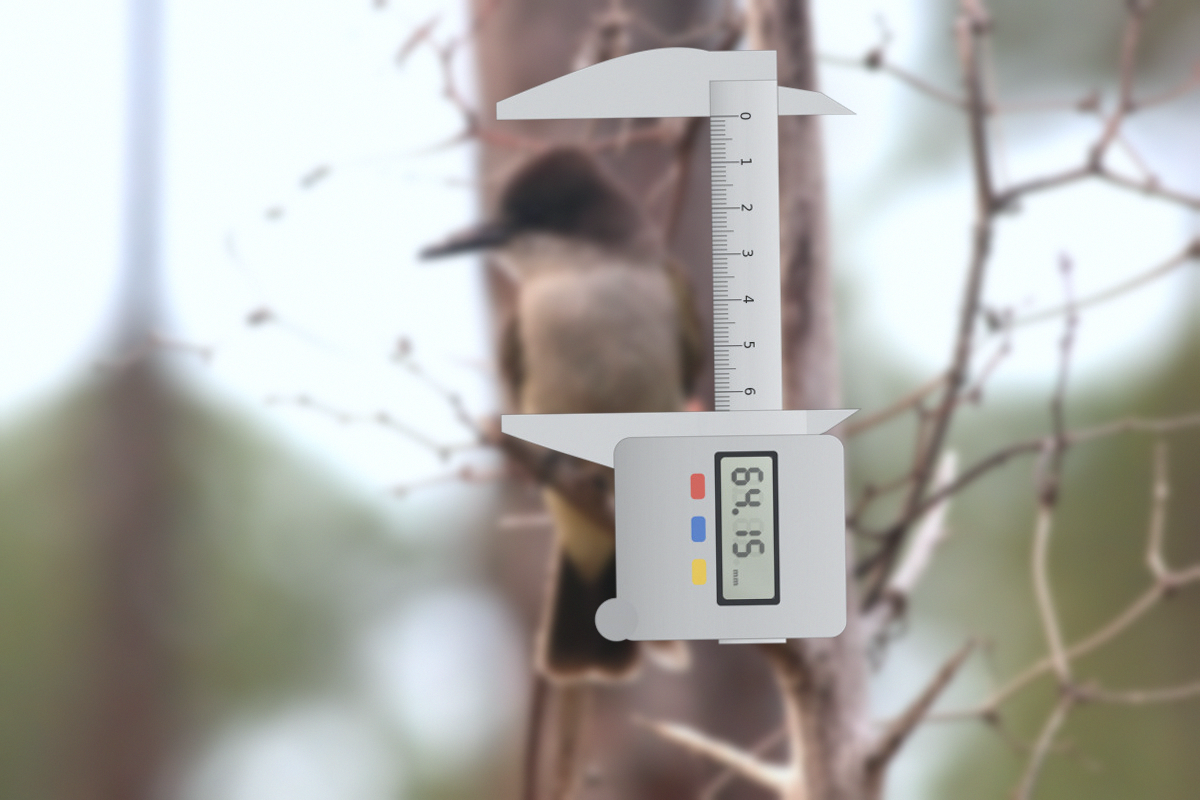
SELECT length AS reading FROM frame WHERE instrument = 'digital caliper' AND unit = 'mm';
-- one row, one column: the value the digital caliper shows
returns 64.15 mm
